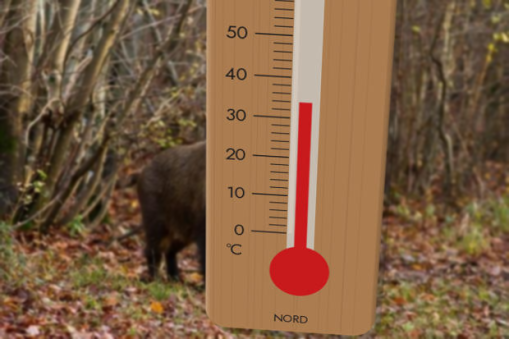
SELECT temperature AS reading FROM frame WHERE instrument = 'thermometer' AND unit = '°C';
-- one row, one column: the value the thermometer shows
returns 34 °C
